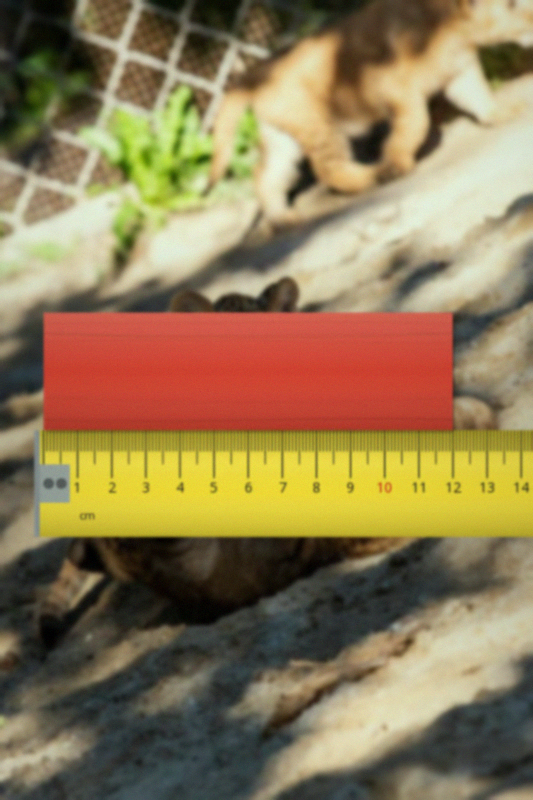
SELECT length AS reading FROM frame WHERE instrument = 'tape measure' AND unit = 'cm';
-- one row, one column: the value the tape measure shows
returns 12 cm
